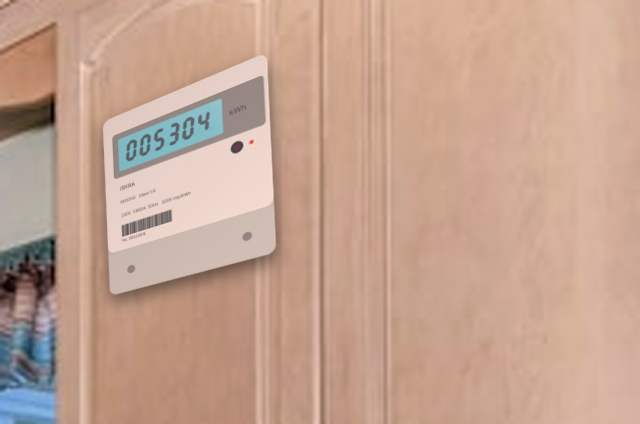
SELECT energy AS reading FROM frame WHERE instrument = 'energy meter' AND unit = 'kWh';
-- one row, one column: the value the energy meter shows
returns 5304 kWh
